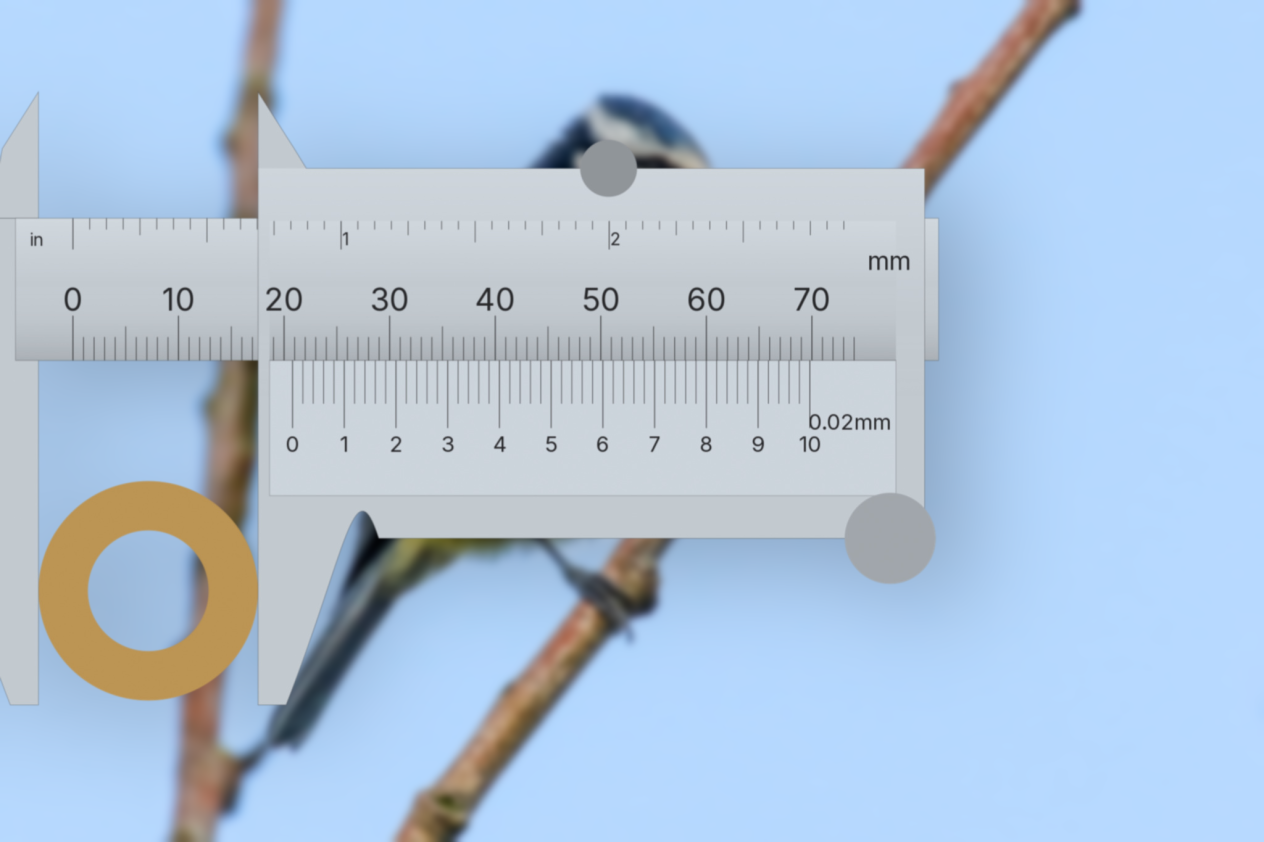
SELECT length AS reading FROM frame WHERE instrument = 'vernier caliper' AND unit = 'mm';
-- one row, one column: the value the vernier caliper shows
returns 20.8 mm
